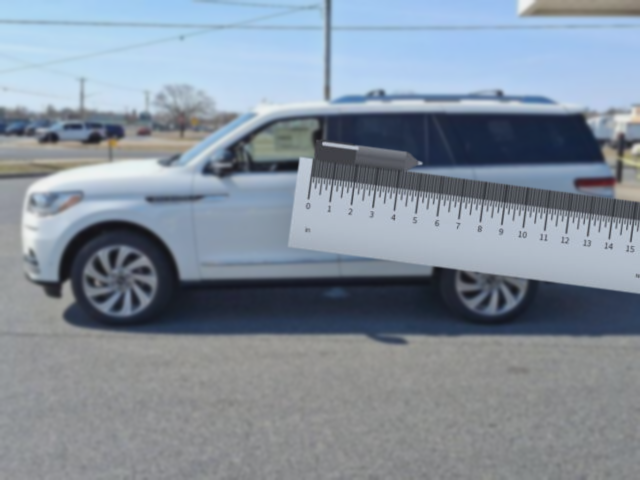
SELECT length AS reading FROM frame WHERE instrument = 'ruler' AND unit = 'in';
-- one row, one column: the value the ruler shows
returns 5 in
